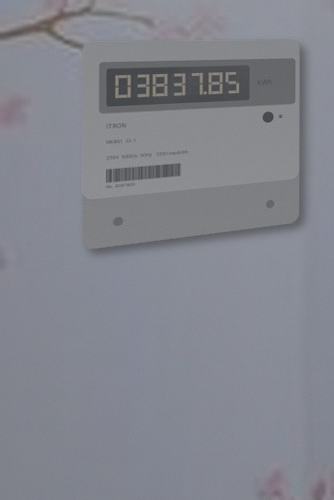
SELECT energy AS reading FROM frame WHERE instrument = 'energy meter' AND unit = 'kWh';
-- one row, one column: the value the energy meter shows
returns 3837.85 kWh
